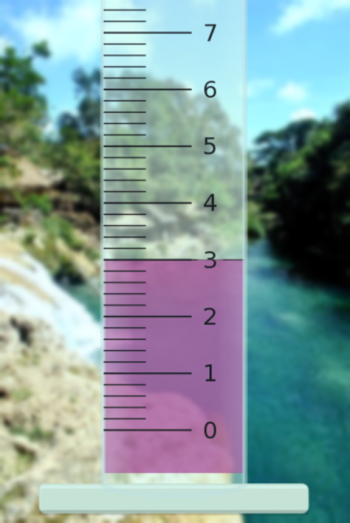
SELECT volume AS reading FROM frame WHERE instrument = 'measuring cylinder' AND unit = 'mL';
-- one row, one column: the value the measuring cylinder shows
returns 3 mL
